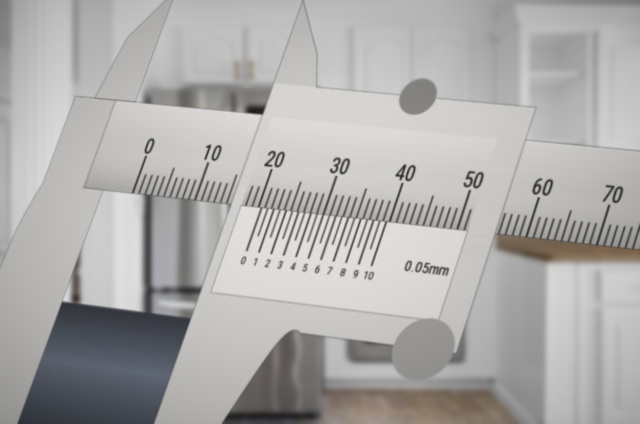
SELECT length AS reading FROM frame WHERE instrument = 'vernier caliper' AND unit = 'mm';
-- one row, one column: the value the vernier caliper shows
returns 20.5 mm
